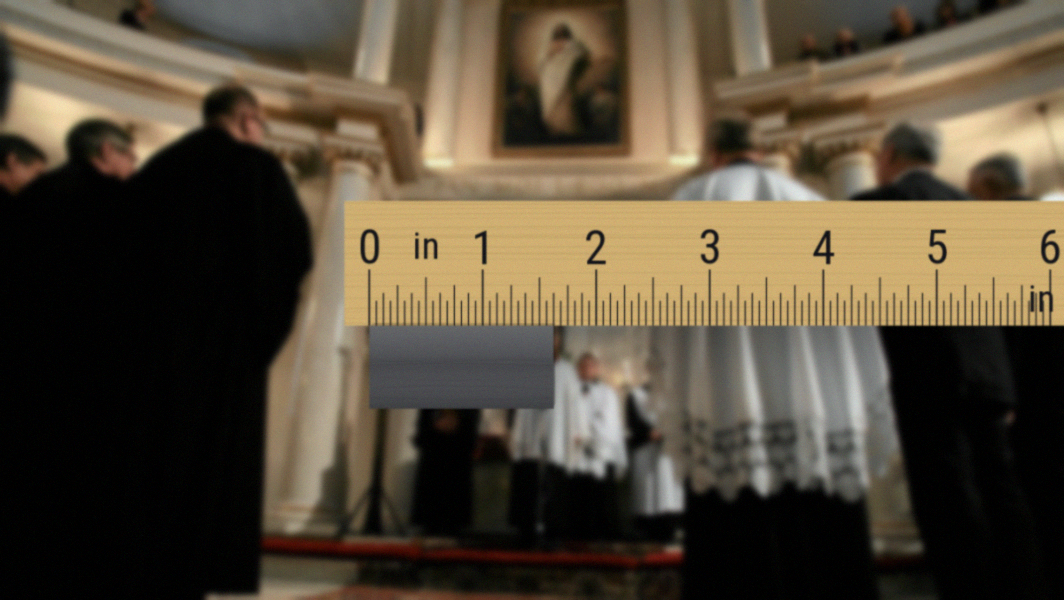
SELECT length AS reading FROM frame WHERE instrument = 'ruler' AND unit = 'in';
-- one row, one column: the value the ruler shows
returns 1.625 in
